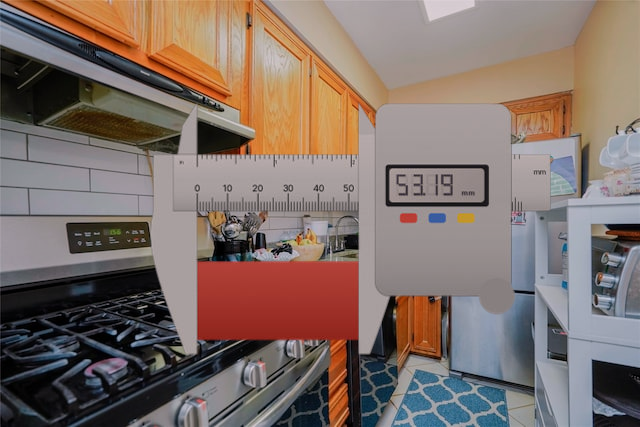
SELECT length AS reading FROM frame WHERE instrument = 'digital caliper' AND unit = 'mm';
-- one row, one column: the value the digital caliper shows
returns 53.19 mm
